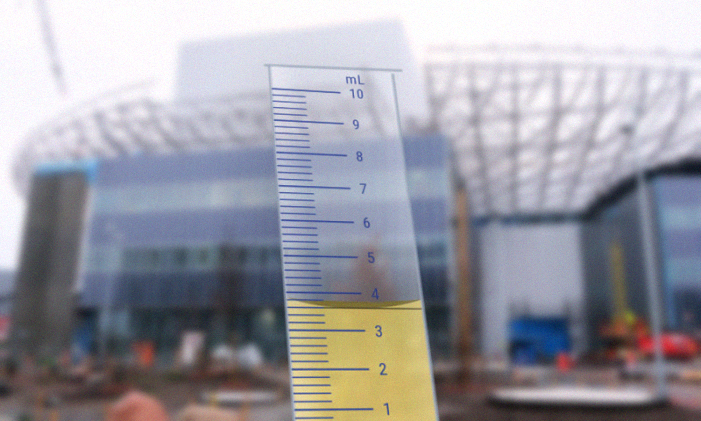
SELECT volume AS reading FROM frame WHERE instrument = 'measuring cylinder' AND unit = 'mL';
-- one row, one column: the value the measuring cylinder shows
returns 3.6 mL
